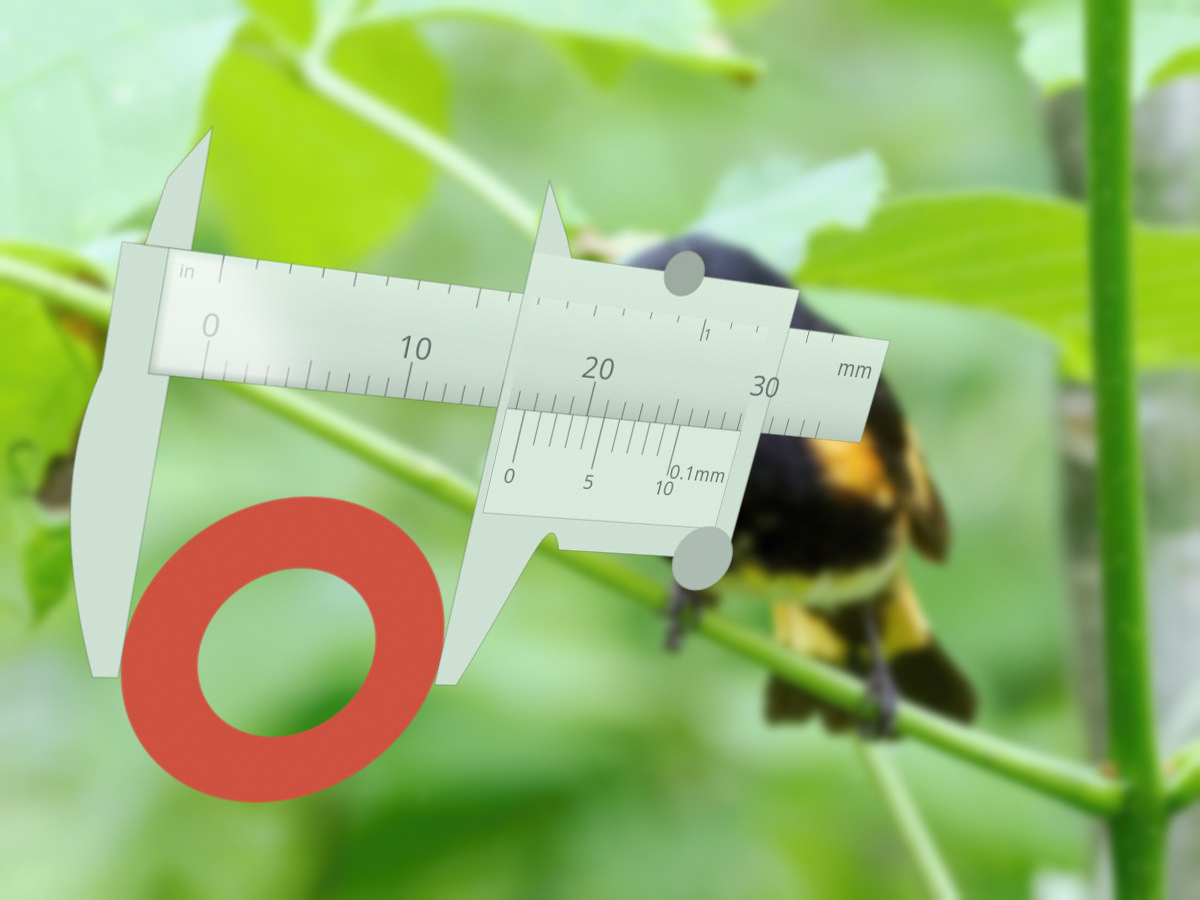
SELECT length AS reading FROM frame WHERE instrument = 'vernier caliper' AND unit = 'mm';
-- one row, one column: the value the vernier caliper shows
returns 16.5 mm
